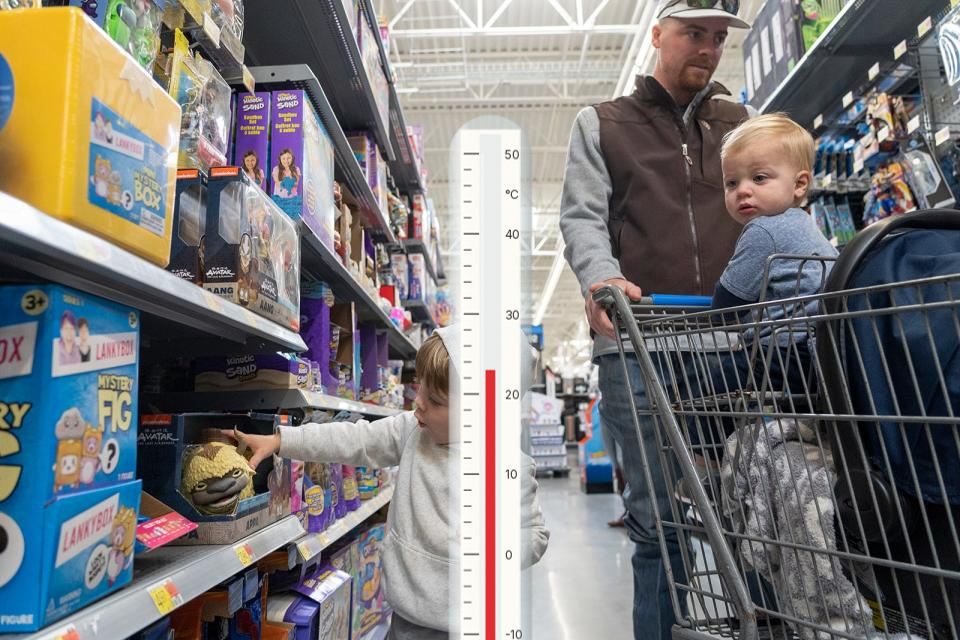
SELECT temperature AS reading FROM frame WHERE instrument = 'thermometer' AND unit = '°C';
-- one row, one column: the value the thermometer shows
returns 23 °C
